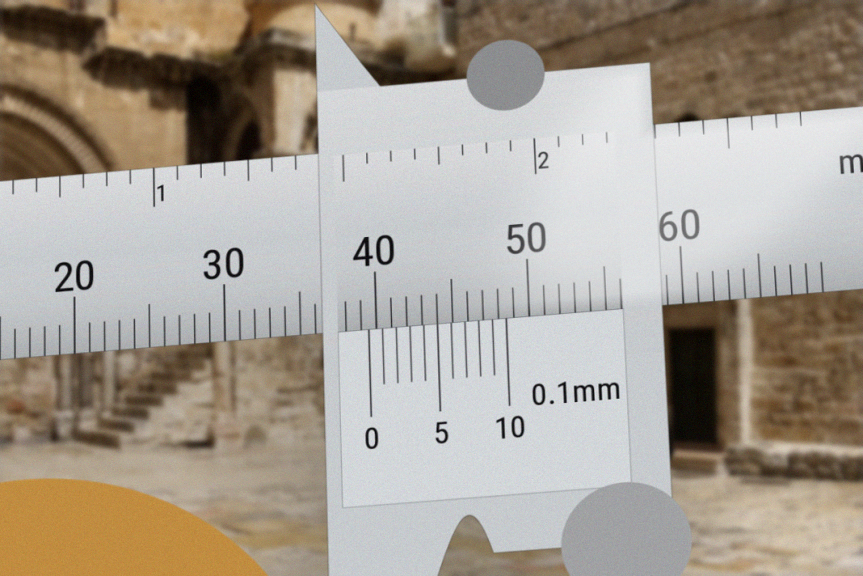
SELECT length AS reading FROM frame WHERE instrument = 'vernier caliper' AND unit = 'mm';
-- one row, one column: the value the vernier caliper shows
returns 39.5 mm
